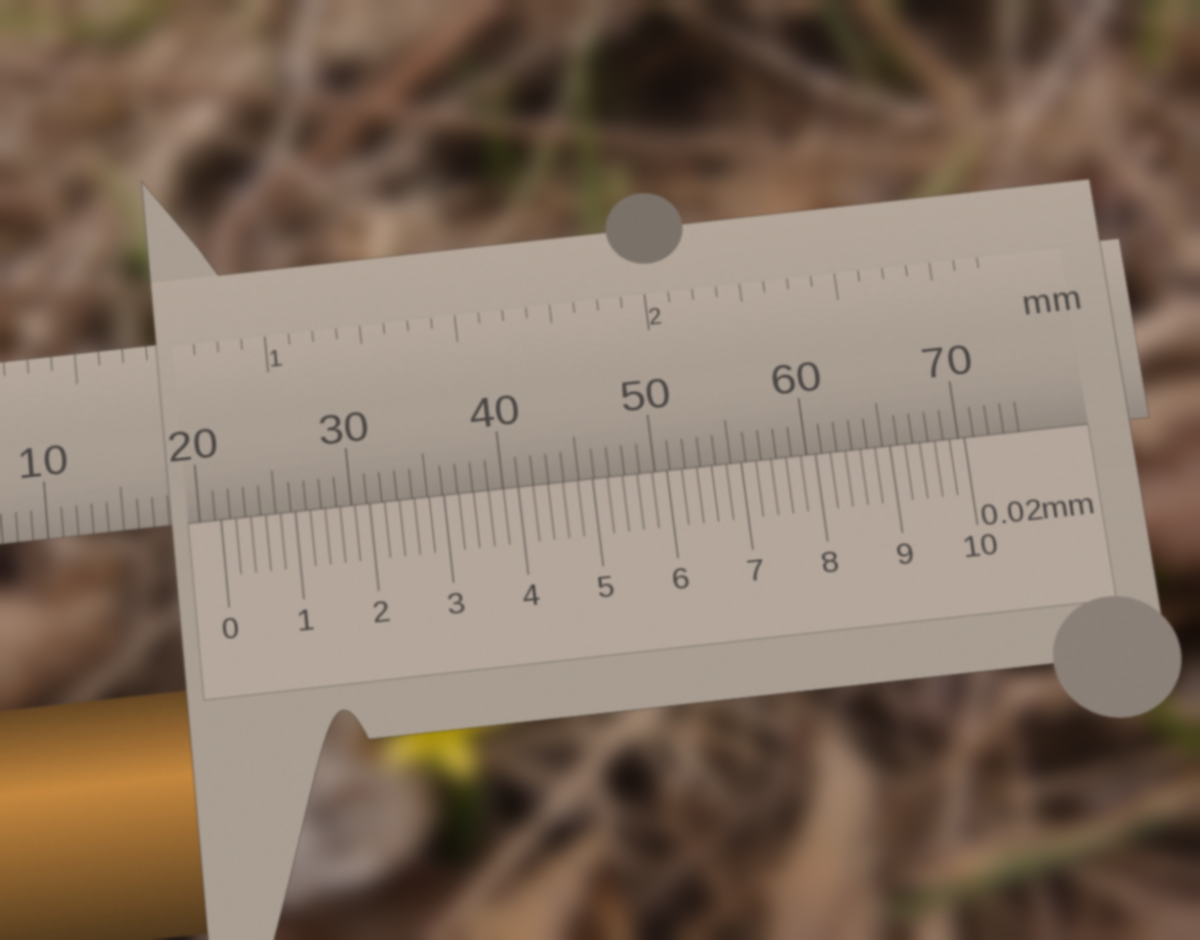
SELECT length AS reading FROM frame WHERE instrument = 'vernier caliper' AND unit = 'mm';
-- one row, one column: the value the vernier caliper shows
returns 21.4 mm
